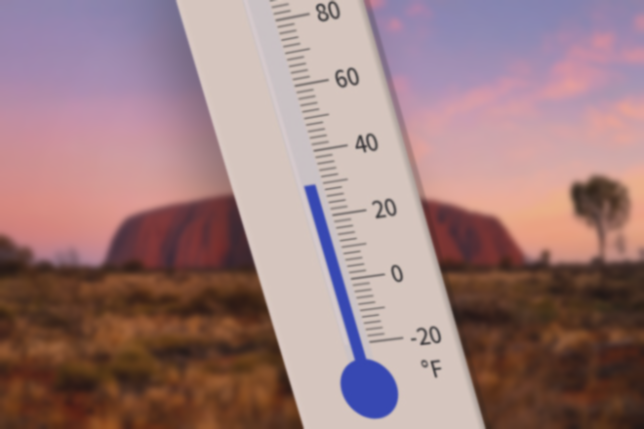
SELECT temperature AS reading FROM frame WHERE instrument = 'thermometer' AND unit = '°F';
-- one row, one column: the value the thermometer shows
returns 30 °F
